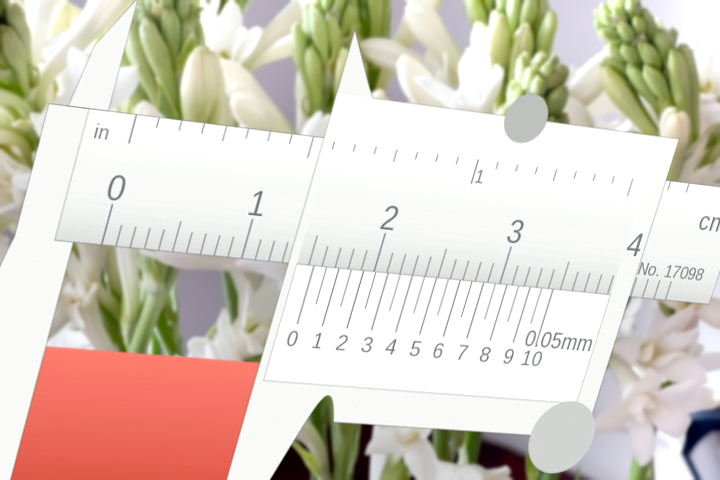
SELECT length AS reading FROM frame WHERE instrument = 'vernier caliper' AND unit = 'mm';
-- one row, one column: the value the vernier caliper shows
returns 15.4 mm
